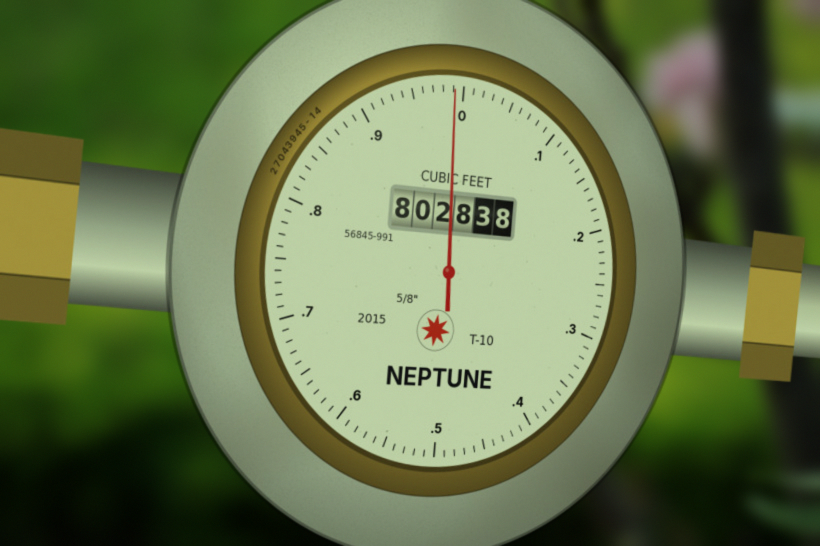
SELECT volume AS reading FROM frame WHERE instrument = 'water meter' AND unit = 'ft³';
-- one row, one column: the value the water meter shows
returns 802837.99 ft³
